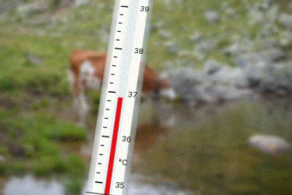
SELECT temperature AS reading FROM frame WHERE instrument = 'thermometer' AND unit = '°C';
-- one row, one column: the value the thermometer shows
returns 36.9 °C
